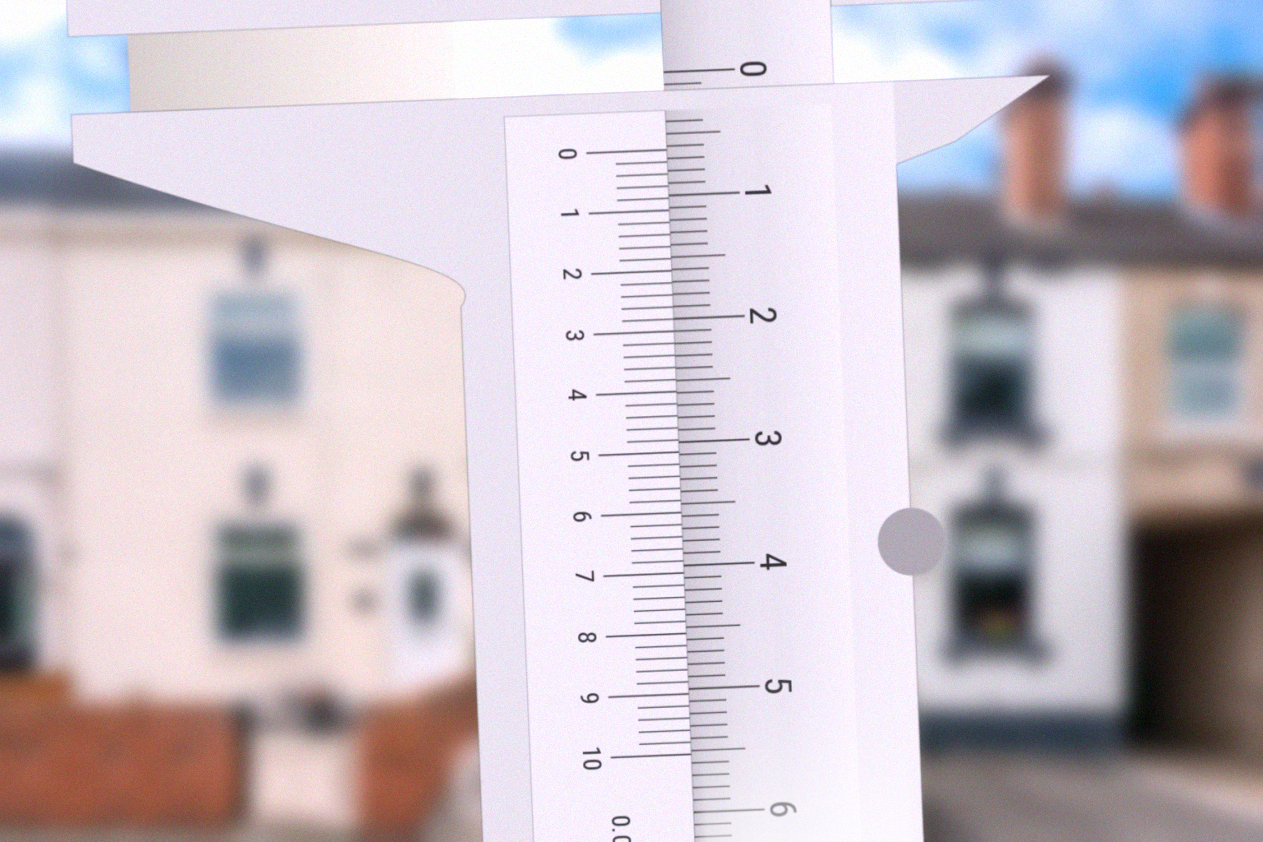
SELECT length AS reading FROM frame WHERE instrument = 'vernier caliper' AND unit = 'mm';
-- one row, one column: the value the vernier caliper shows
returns 6.3 mm
